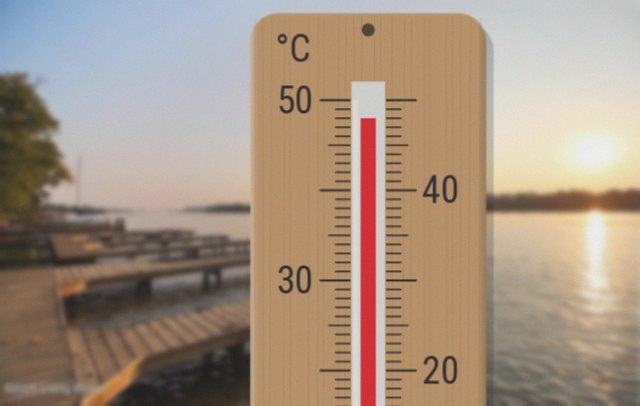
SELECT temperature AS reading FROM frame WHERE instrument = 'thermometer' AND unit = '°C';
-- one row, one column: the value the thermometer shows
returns 48 °C
